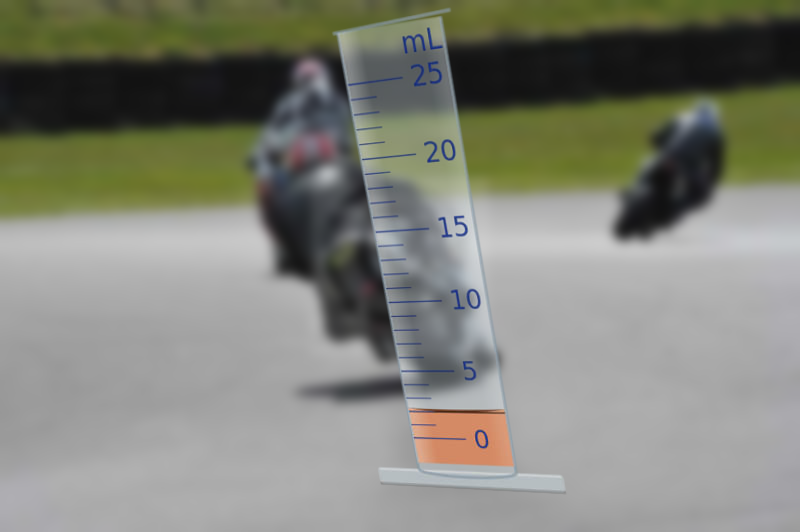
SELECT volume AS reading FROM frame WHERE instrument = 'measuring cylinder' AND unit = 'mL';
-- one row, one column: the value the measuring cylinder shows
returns 2 mL
